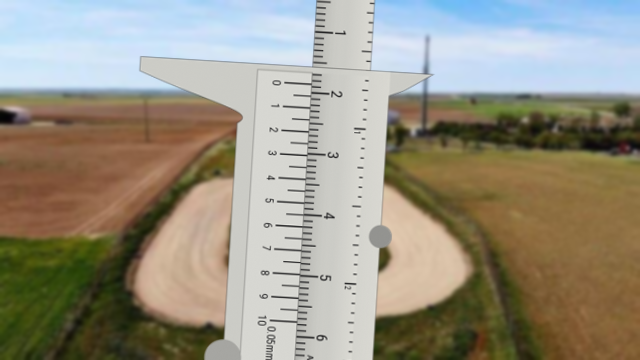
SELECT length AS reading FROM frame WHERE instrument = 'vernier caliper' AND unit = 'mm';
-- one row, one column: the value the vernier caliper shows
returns 18.6 mm
